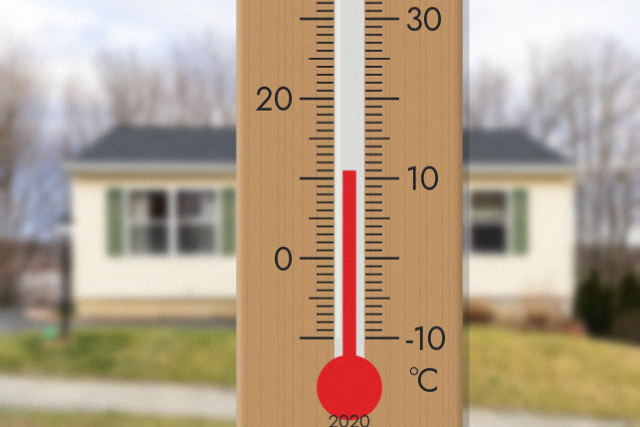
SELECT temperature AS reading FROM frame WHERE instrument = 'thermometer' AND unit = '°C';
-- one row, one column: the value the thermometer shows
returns 11 °C
